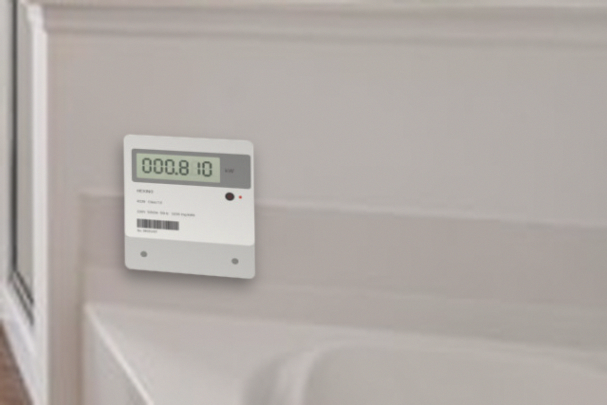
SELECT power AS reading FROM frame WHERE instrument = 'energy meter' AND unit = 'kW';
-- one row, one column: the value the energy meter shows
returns 0.810 kW
